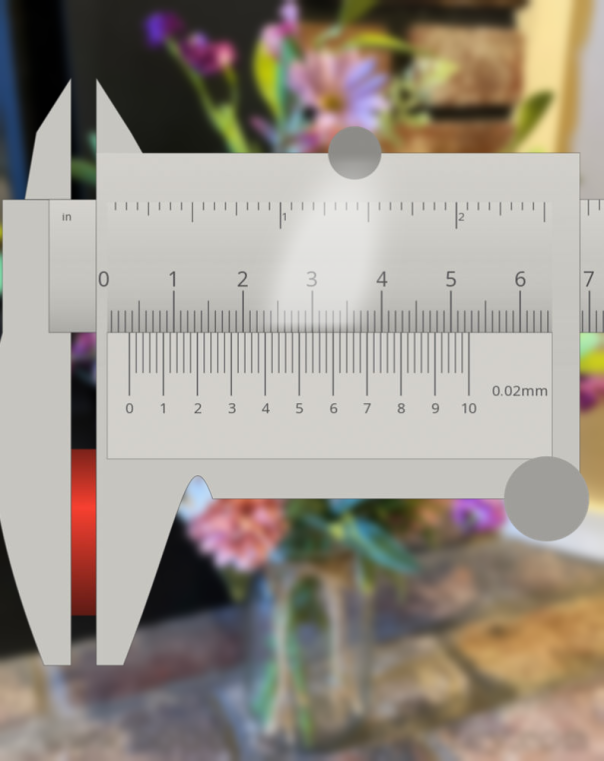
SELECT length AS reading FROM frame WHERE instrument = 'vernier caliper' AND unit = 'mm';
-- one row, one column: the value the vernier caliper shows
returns 3.6 mm
